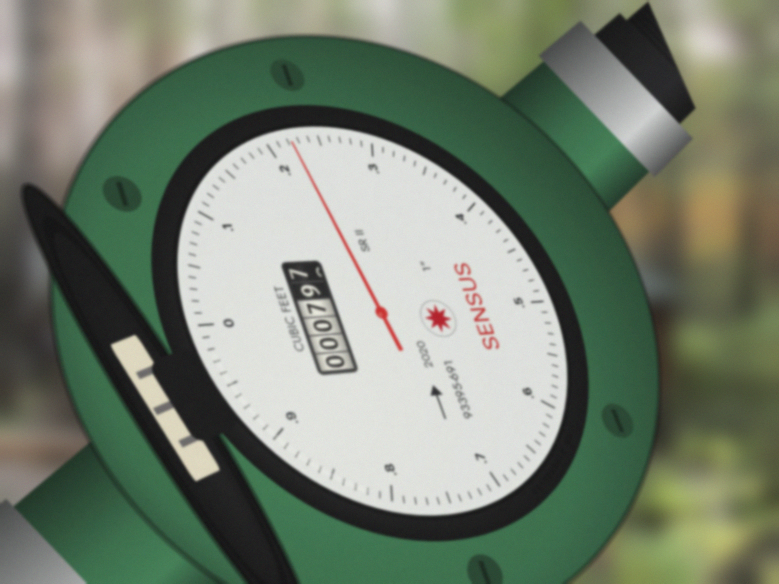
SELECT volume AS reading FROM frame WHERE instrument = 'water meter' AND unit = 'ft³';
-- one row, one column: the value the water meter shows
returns 797.22 ft³
